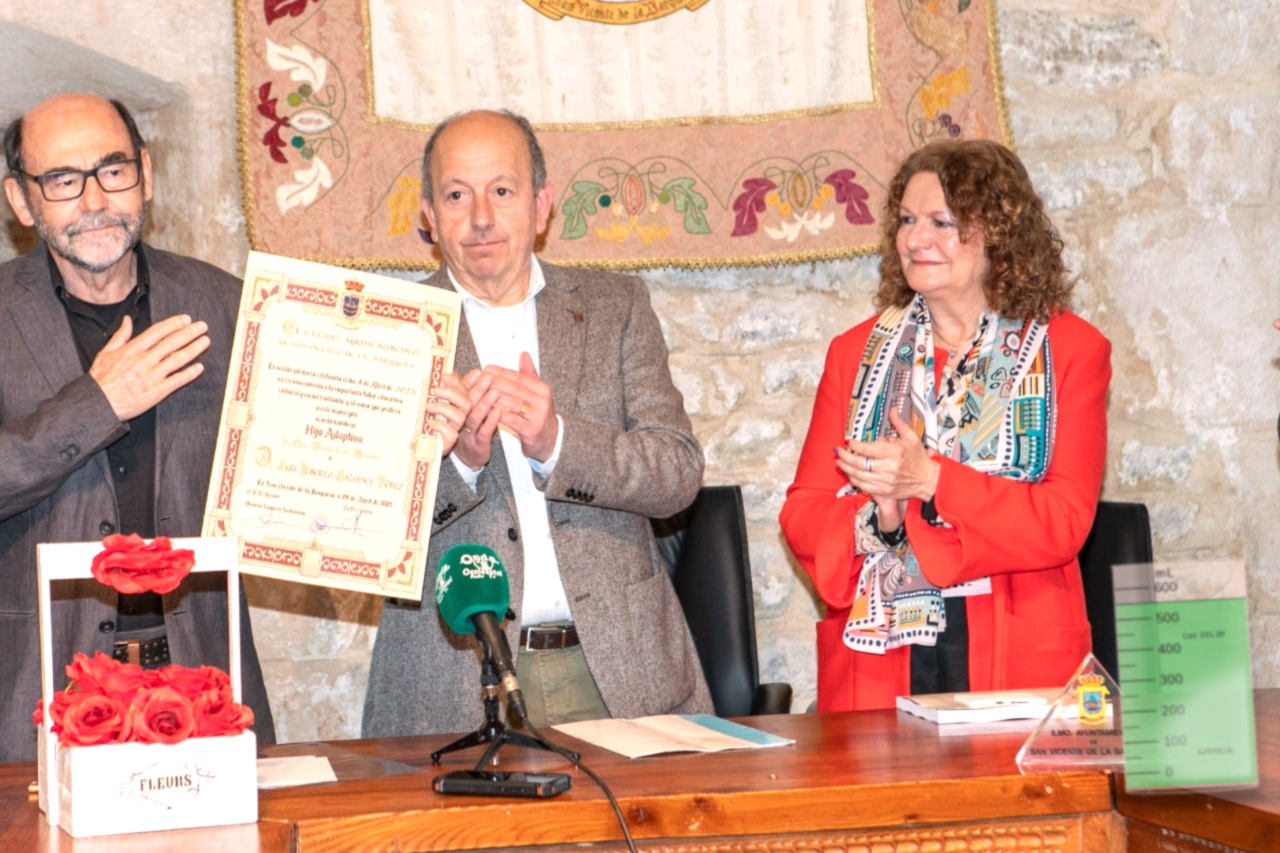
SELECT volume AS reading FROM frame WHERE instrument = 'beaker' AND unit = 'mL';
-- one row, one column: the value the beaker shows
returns 550 mL
